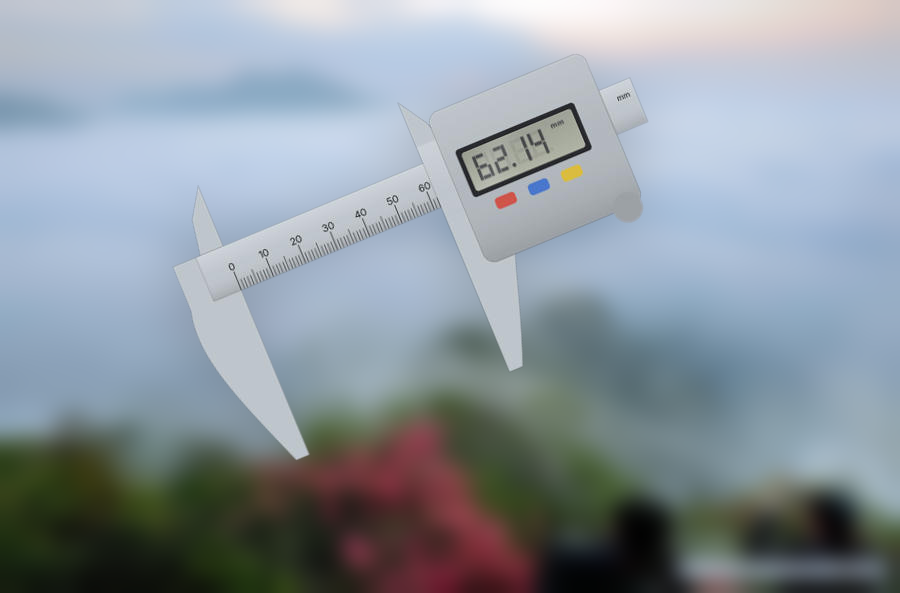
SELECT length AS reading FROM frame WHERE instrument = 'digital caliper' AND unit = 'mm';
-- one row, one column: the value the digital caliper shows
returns 62.14 mm
